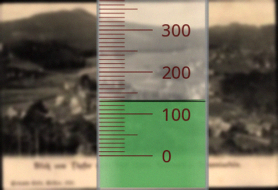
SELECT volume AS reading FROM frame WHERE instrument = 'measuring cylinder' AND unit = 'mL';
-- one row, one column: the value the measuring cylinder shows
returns 130 mL
